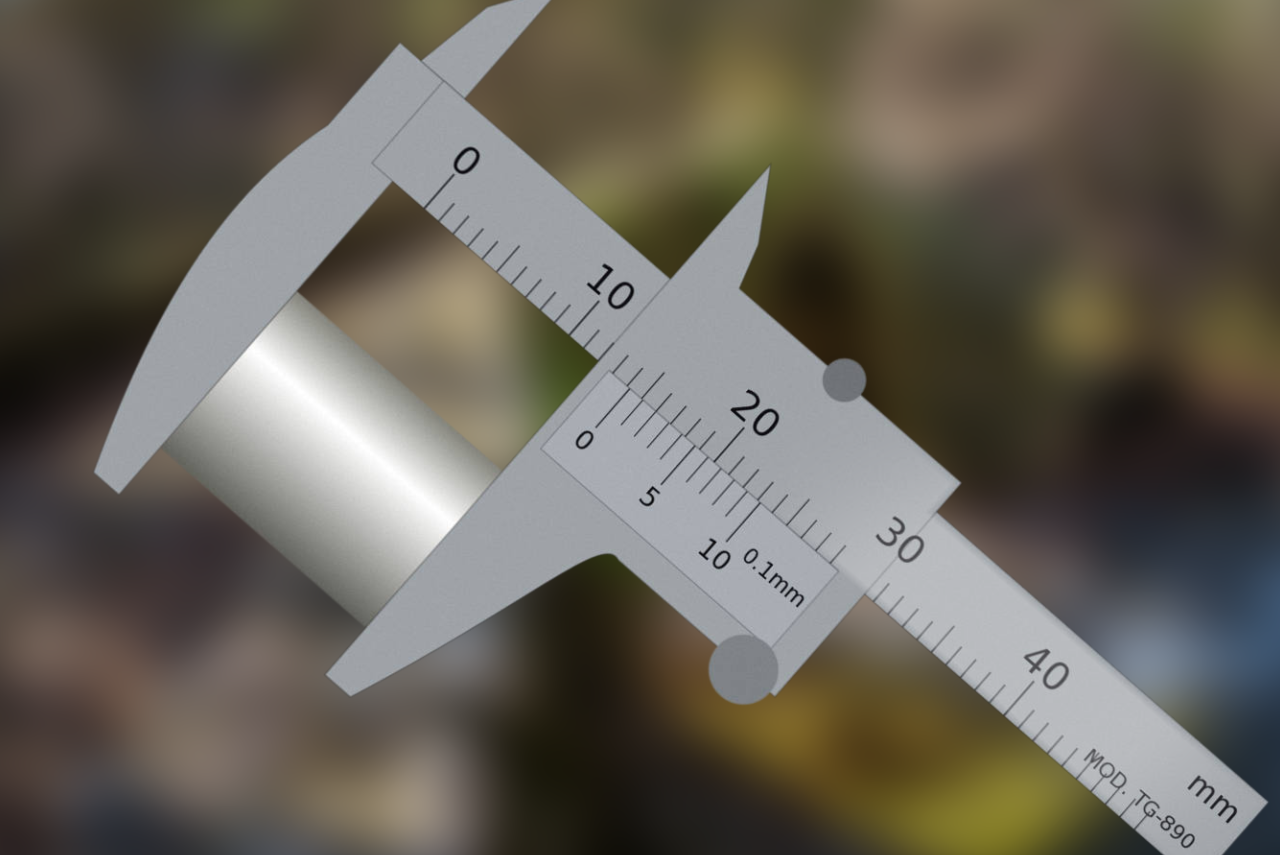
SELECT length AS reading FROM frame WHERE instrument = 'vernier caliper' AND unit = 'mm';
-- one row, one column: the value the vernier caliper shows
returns 14.2 mm
